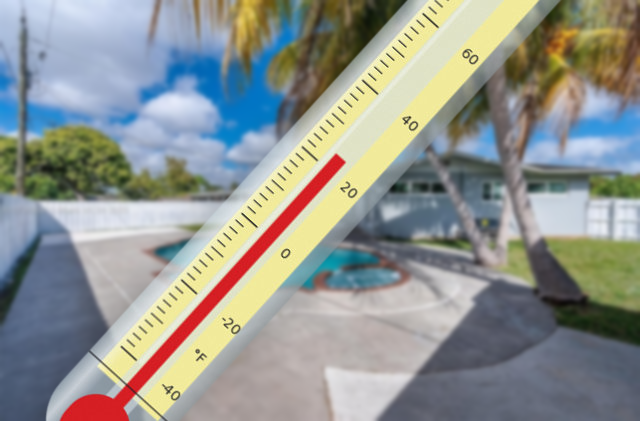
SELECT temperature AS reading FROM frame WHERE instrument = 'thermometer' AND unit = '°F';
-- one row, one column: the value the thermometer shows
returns 24 °F
